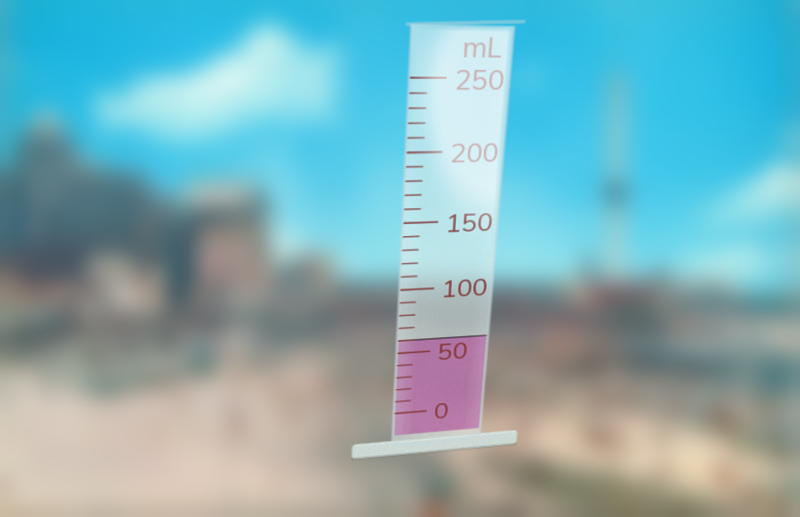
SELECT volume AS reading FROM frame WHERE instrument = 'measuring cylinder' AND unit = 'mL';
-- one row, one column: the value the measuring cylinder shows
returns 60 mL
